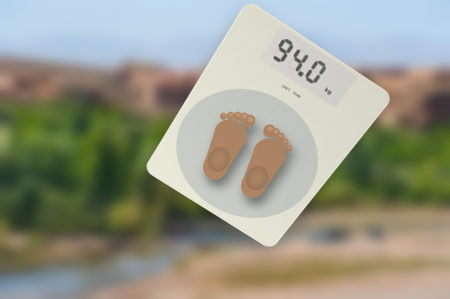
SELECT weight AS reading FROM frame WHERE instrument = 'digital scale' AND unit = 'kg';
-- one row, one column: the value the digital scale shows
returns 94.0 kg
